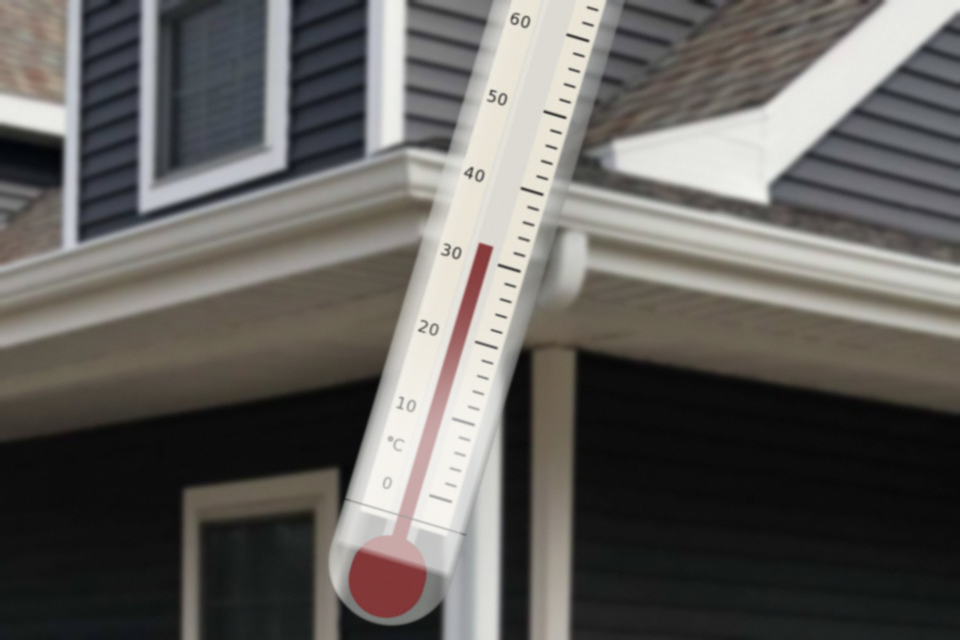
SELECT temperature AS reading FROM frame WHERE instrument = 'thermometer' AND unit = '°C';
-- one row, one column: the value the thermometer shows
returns 32 °C
